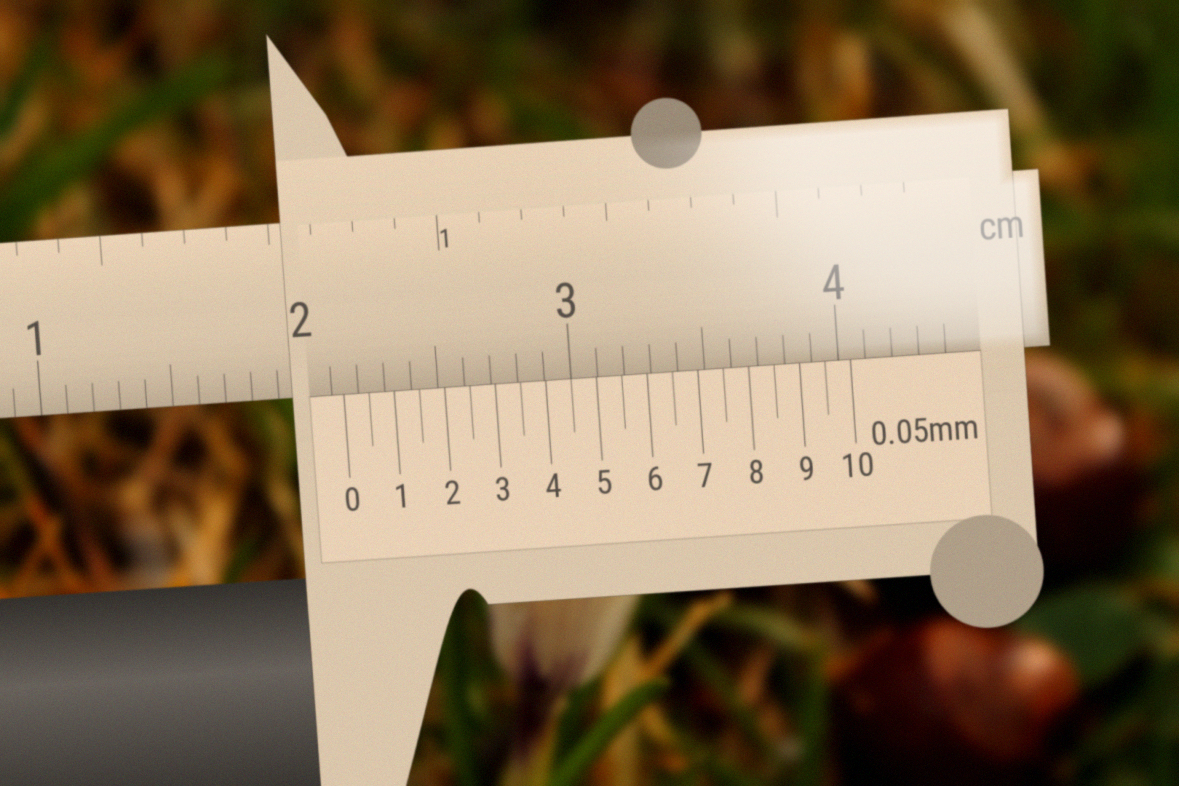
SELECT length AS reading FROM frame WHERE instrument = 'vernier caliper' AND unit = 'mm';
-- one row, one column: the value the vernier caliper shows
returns 21.45 mm
